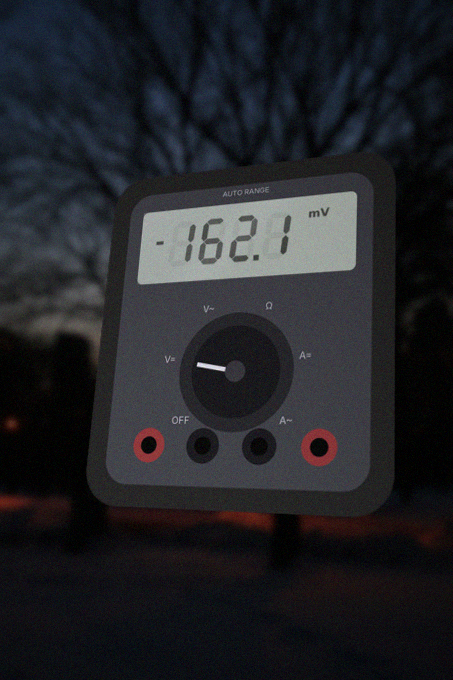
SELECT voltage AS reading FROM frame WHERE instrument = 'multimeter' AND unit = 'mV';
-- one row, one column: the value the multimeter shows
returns -162.1 mV
